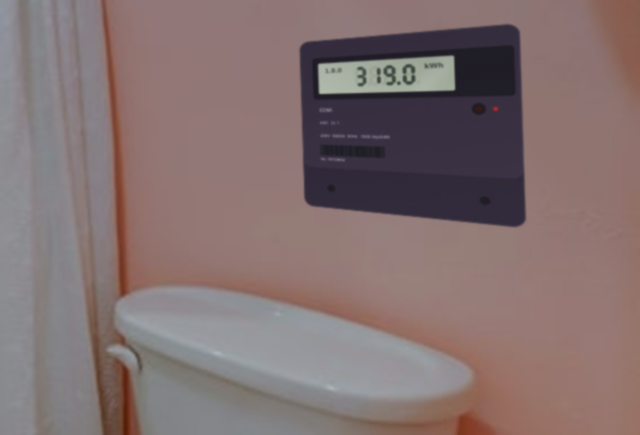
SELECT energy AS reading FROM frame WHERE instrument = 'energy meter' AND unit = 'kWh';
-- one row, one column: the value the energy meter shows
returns 319.0 kWh
